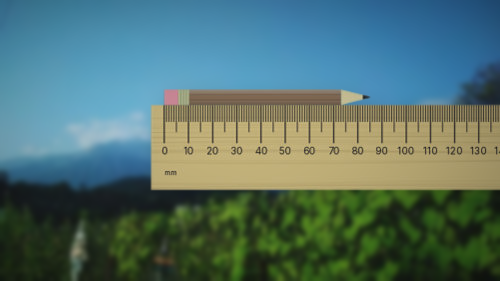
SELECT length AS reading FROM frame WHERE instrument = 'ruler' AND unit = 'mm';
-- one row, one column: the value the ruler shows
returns 85 mm
